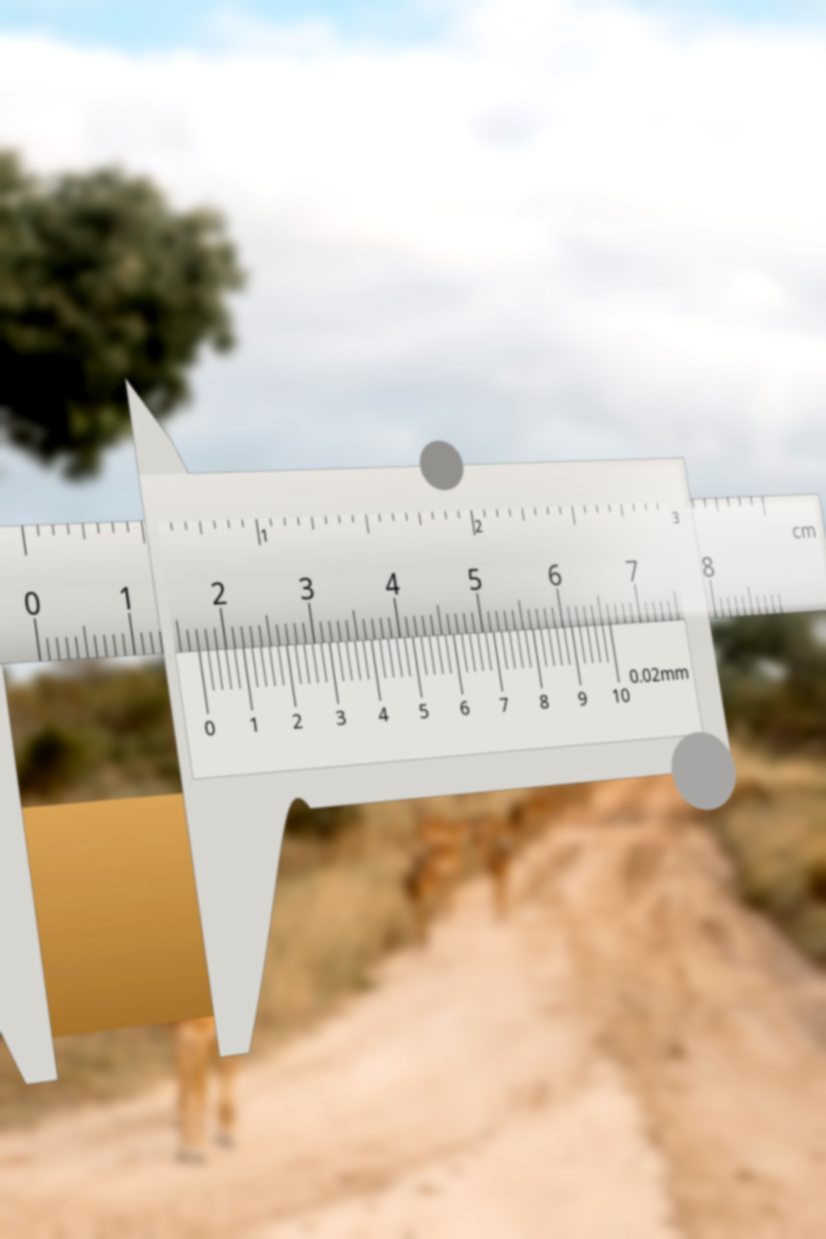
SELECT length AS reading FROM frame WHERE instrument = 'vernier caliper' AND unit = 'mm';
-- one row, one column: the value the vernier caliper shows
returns 17.0 mm
